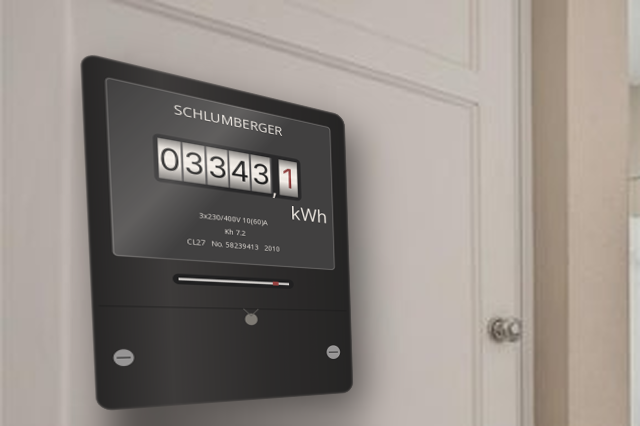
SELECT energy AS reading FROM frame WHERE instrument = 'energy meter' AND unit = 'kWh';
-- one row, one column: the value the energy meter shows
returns 3343.1 kWh
